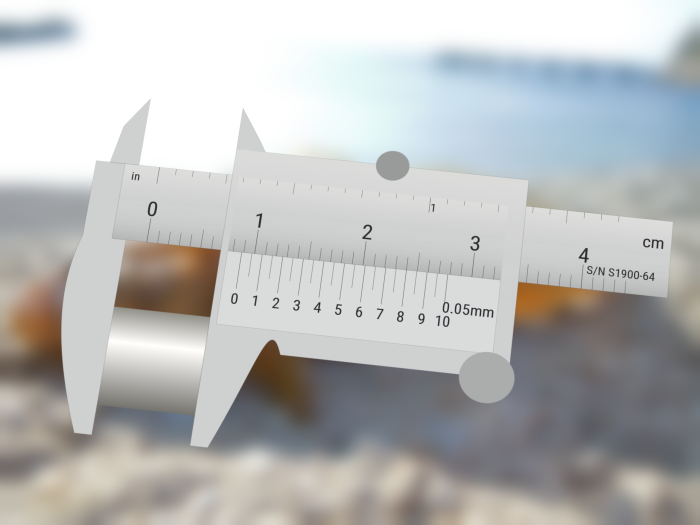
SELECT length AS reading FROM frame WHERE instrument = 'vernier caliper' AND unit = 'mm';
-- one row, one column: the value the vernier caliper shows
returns 8.8 mm
